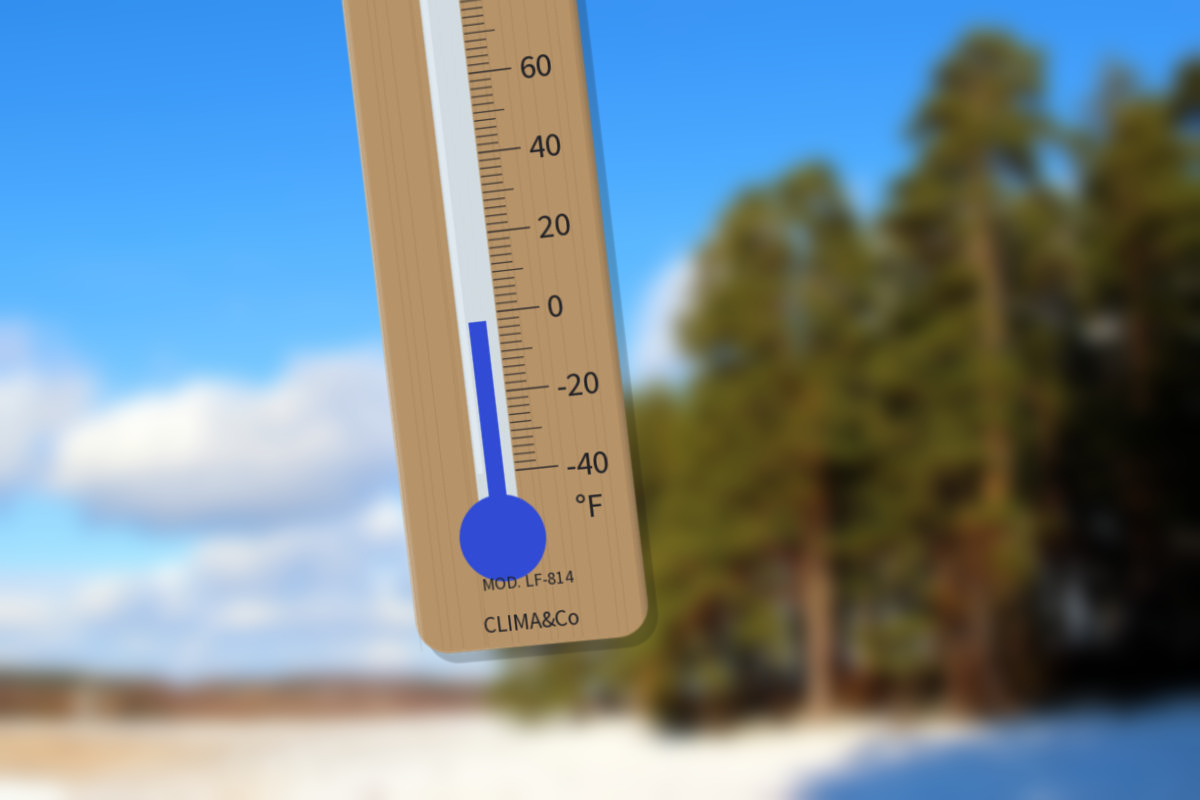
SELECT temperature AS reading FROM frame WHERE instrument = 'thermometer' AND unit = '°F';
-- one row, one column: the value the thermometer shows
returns -2 °F
